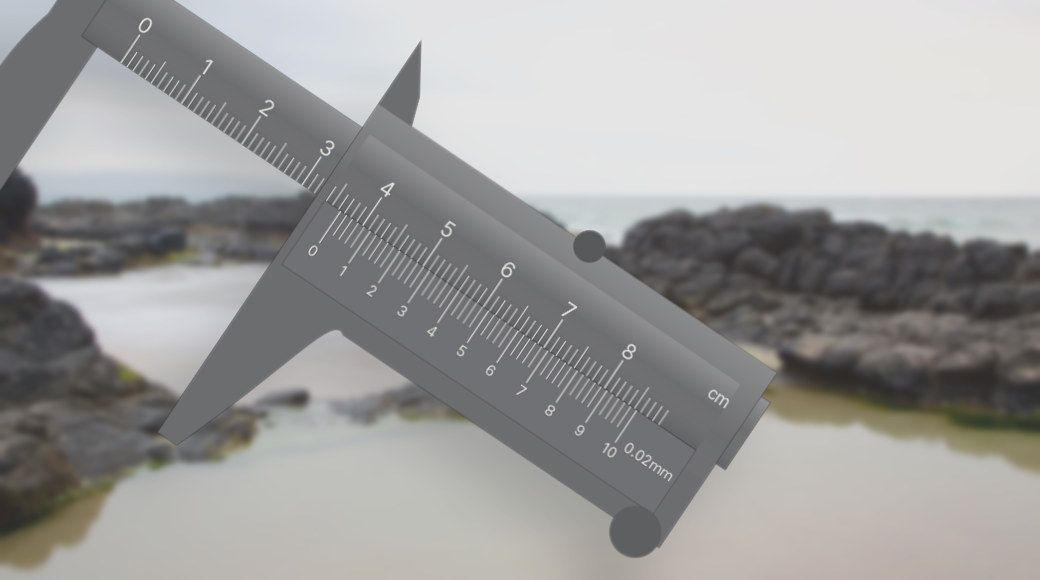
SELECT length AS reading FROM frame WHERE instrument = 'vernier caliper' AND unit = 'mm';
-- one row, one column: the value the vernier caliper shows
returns 36.4 mm
